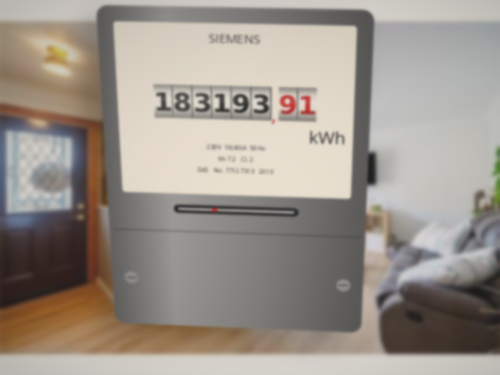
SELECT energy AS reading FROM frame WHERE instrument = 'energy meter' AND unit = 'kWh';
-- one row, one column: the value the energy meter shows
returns 183193.91 kWh
